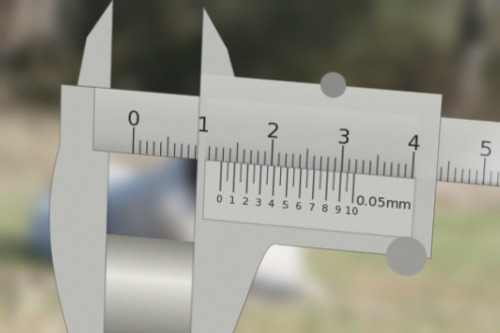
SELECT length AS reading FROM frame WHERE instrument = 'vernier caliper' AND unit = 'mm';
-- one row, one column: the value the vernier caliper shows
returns 12.8 mm
